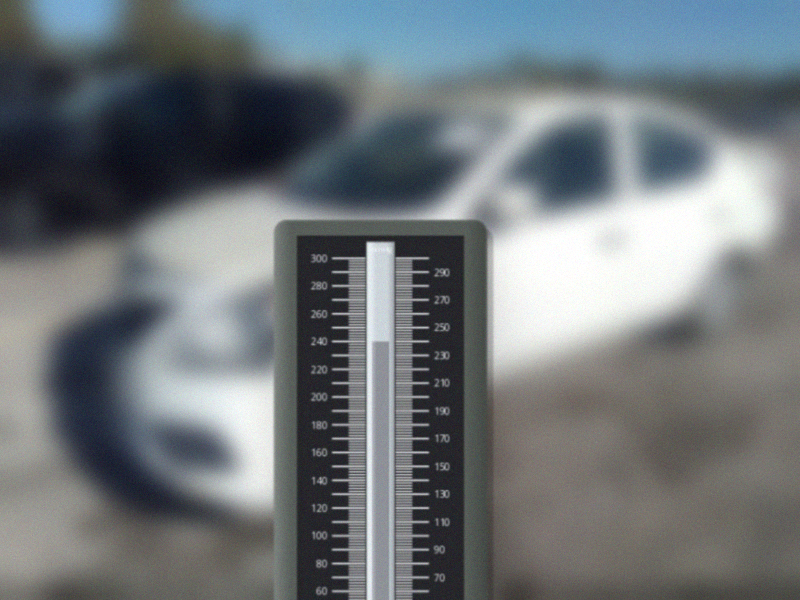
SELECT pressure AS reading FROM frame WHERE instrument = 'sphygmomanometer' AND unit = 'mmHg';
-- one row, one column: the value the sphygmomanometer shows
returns 240 mmHg
